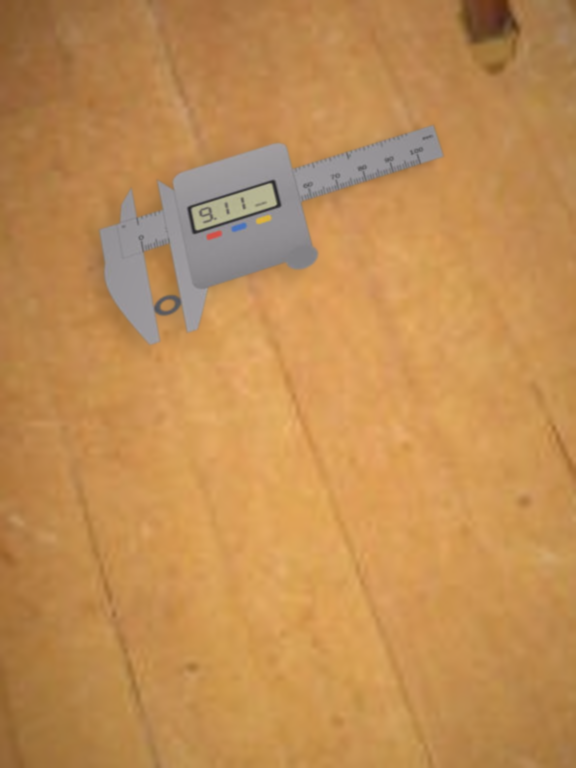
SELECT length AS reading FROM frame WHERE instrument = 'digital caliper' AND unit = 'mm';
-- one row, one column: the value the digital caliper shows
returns 9.11 mm
